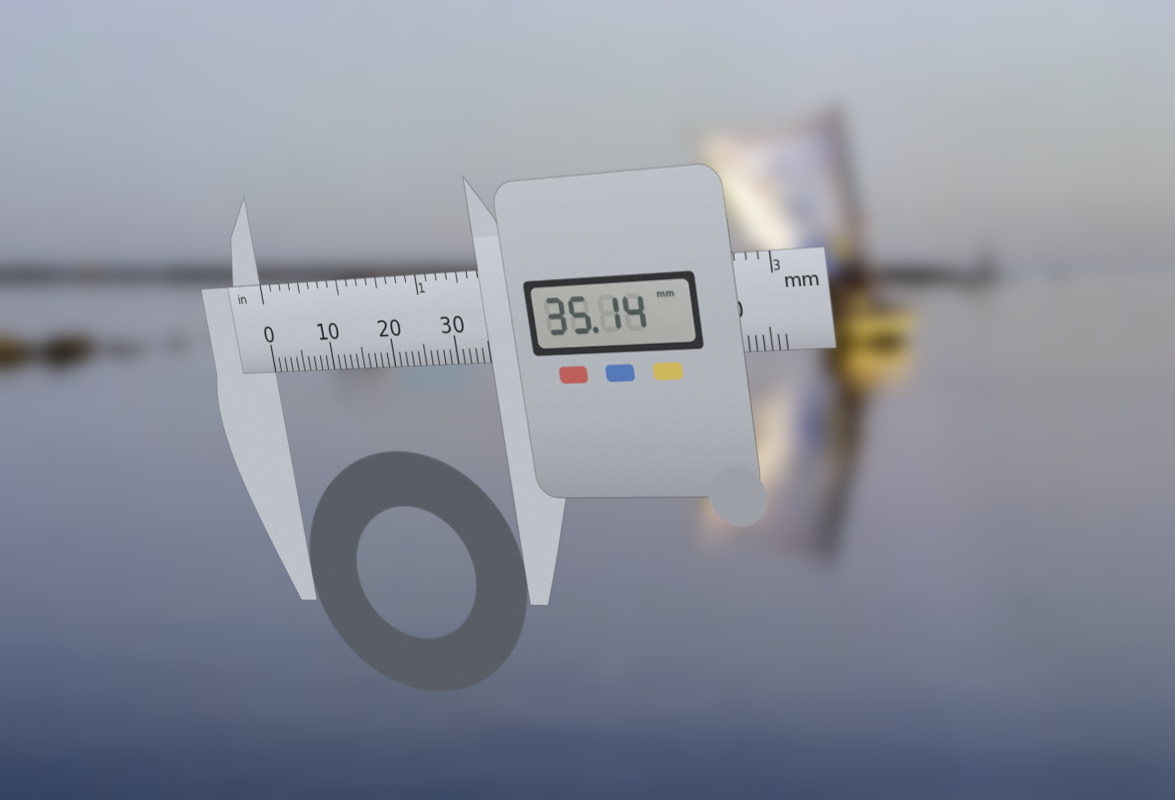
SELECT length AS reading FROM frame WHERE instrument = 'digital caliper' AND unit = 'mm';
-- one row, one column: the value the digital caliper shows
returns 35.14 mm
